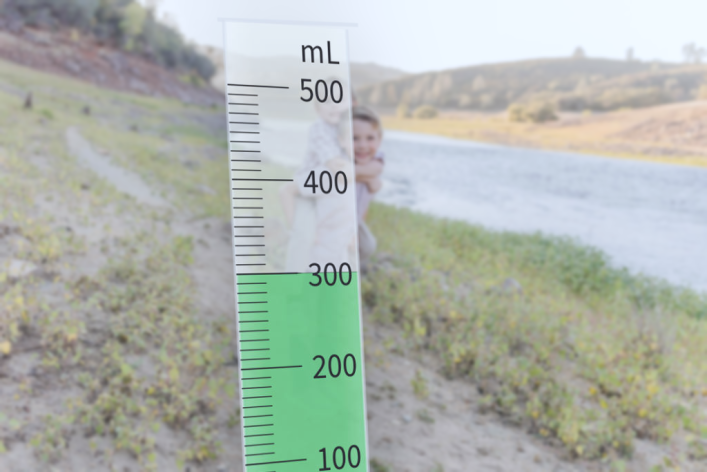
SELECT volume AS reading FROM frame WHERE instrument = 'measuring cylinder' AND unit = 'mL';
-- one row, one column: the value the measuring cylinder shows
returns 300 mL
